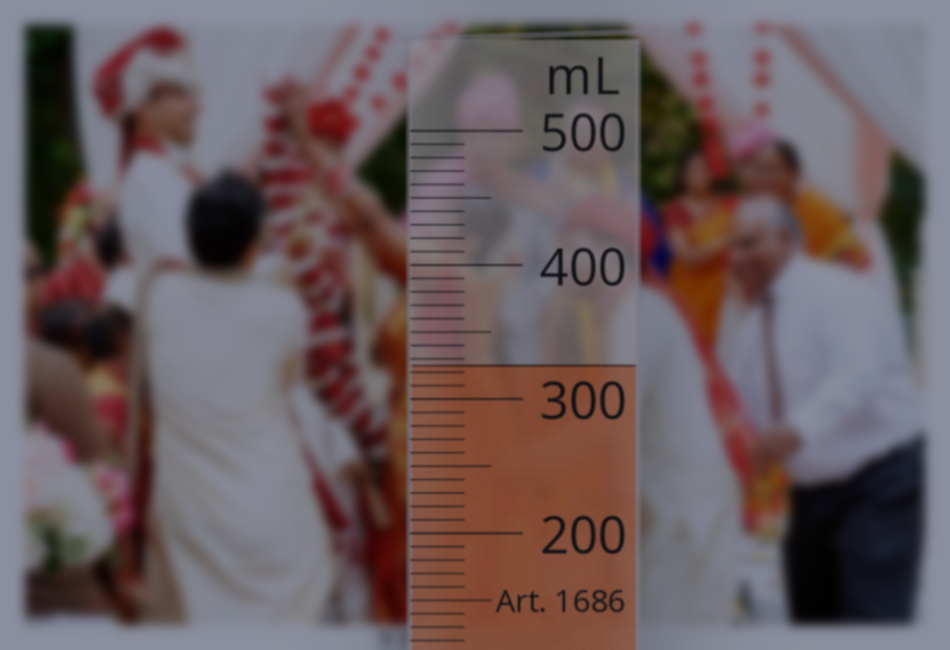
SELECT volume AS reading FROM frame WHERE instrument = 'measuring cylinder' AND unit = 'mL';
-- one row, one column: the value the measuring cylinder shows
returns 325 mL
